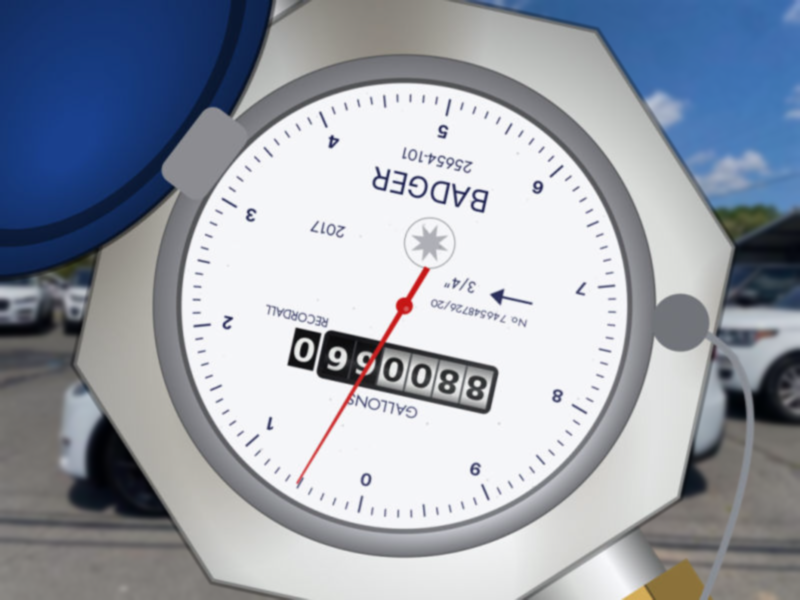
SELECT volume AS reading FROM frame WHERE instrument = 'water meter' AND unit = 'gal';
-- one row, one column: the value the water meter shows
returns 8800660.5 gal
